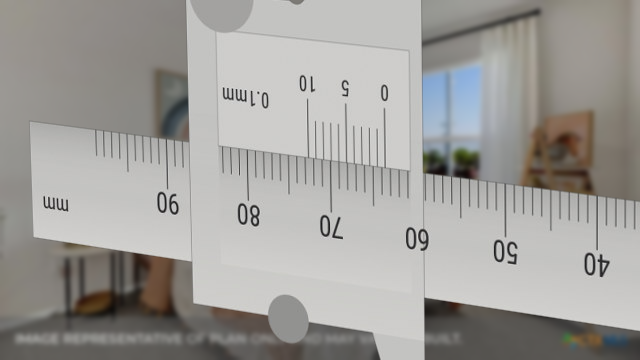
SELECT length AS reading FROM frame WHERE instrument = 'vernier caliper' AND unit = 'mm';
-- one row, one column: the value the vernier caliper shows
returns 63.6 mm
